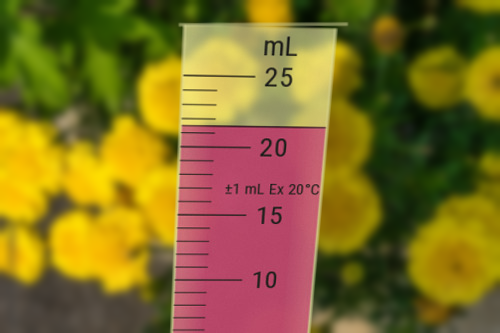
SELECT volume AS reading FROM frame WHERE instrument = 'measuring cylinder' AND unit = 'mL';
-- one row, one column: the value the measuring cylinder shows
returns 21.5 mL
